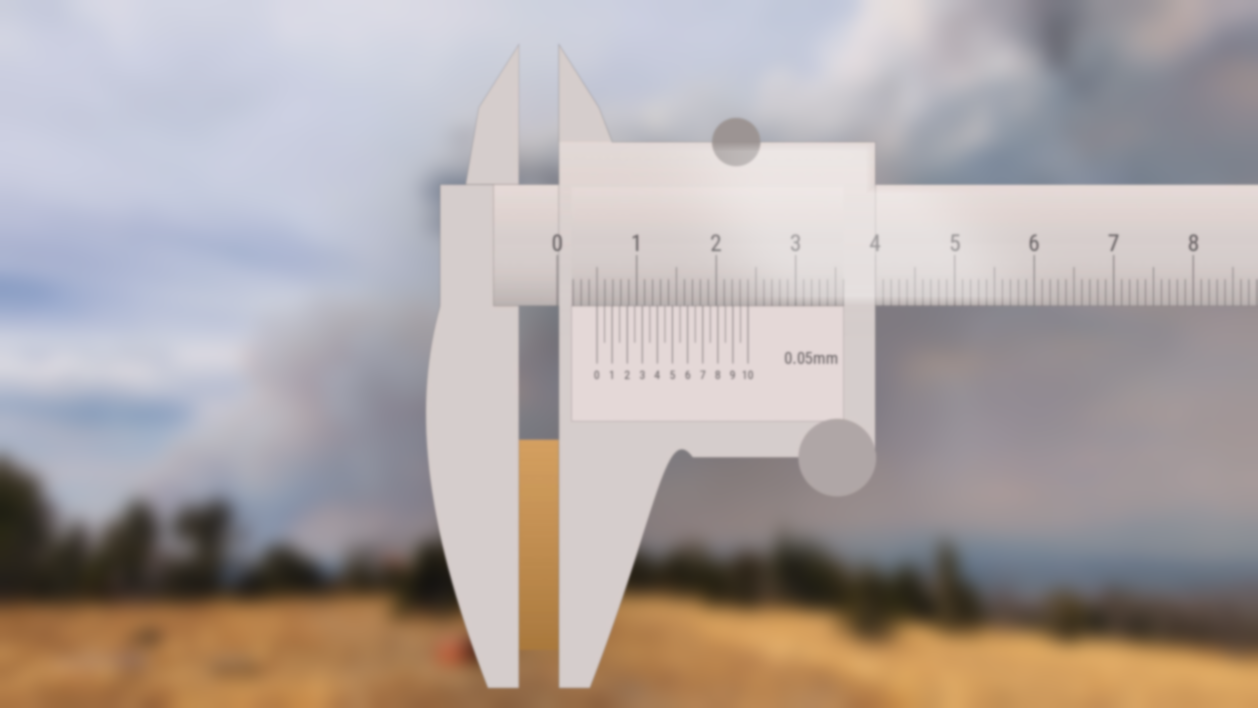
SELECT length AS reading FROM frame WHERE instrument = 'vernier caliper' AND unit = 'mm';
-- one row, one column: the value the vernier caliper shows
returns 5.0 mm
